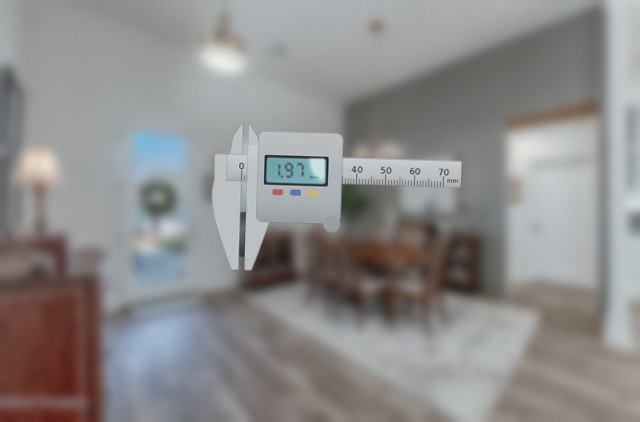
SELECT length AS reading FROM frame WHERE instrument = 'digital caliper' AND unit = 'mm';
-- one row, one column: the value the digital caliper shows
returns 1.97 mm
